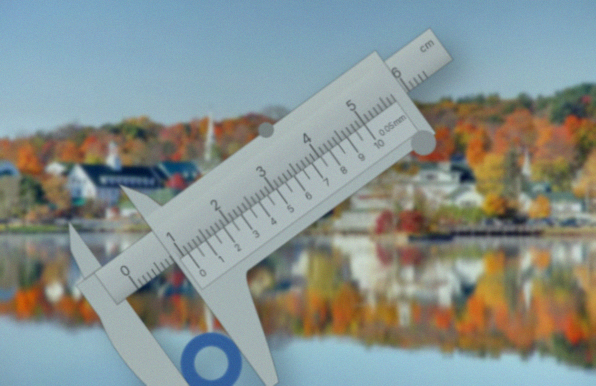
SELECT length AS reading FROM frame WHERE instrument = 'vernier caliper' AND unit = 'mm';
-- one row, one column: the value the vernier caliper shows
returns 11.0 mm
